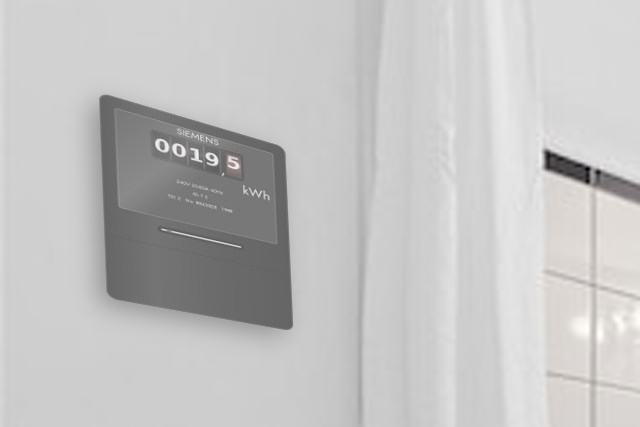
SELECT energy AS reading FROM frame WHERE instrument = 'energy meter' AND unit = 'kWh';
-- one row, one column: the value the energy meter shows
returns 19.5 kWh
